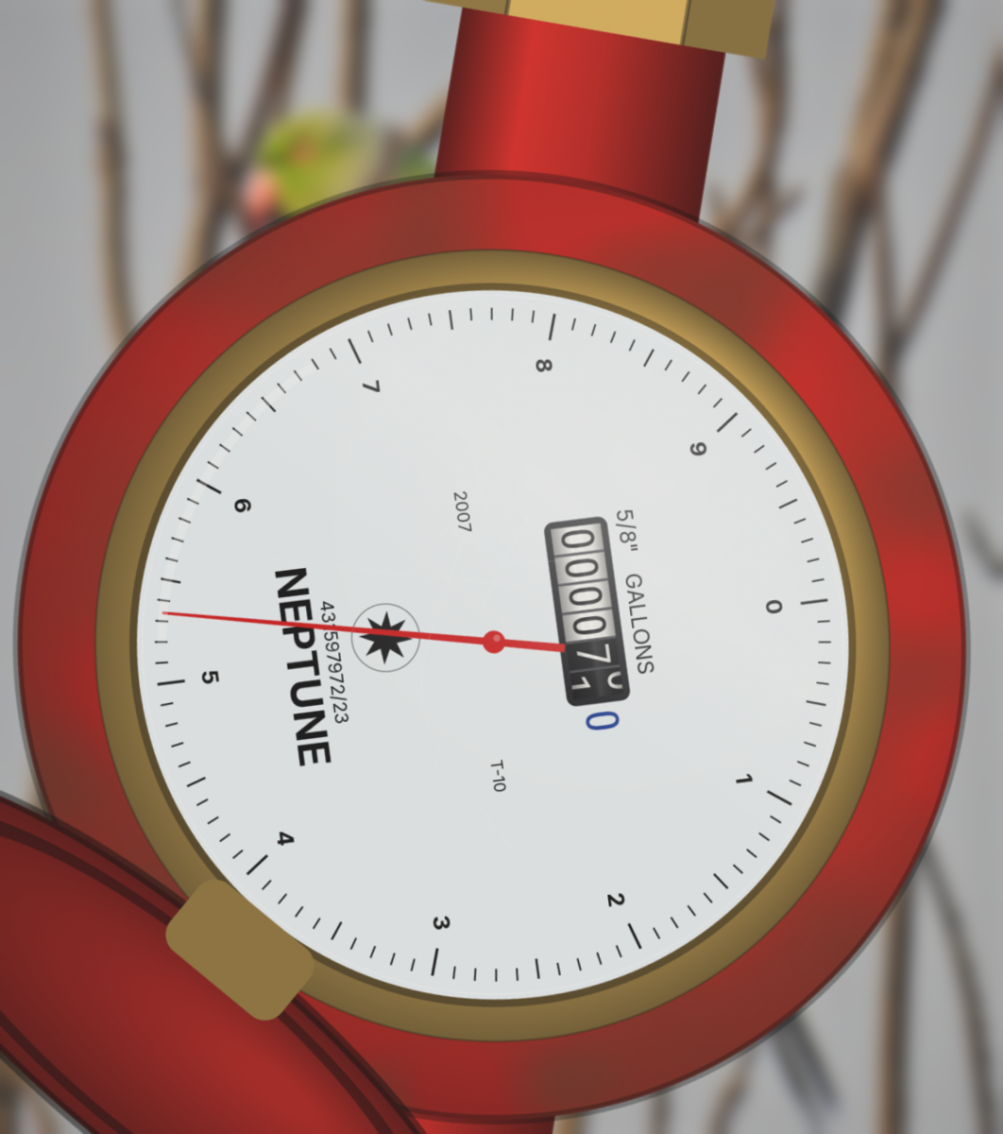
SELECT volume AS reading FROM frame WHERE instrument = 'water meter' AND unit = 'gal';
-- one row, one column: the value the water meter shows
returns 705.3 gal
